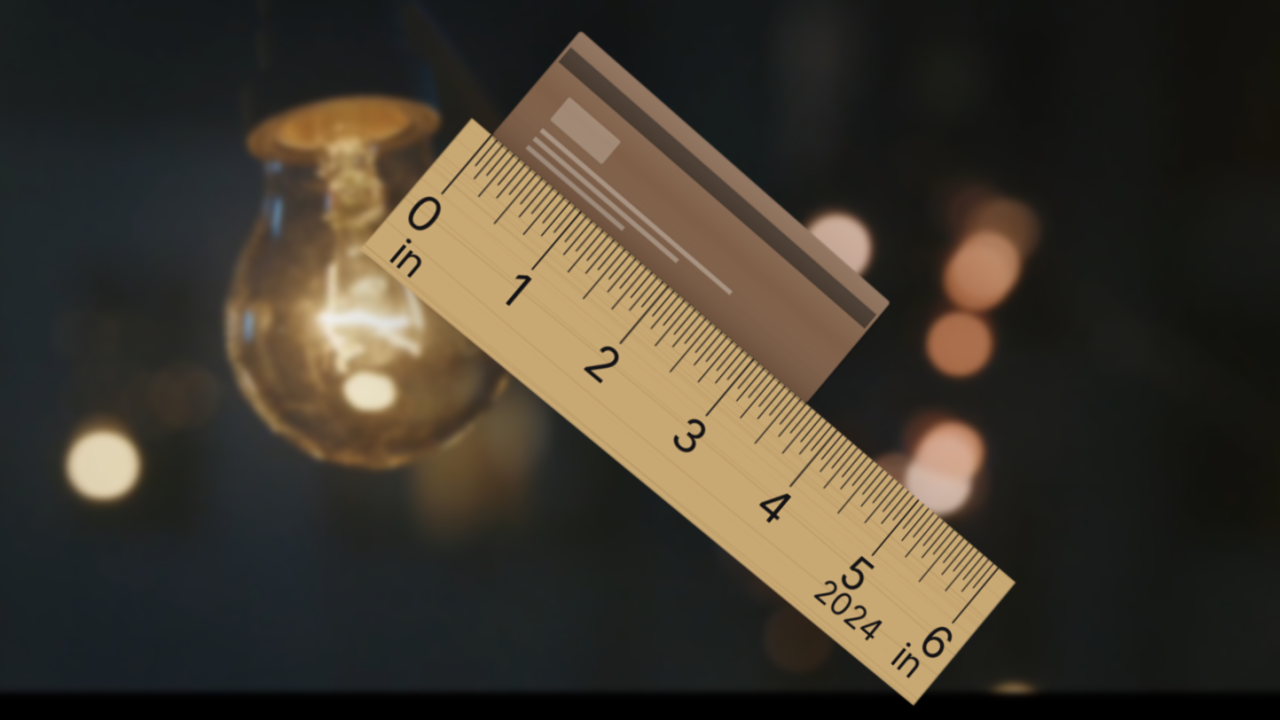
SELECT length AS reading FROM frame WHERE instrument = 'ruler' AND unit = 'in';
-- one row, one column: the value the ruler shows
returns 3.625 in
